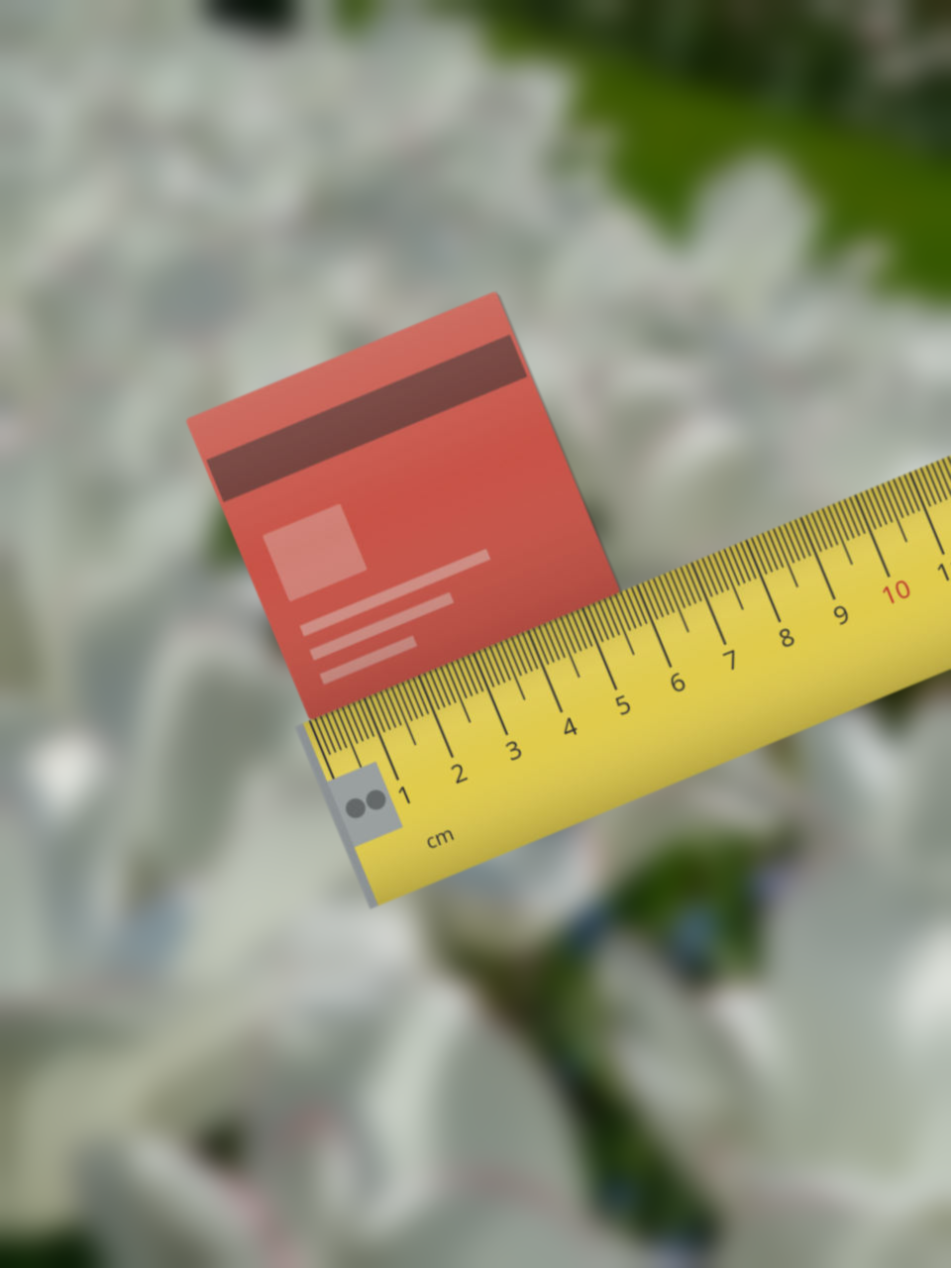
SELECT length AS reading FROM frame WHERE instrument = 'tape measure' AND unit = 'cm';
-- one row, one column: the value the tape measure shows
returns 5.7 cm
